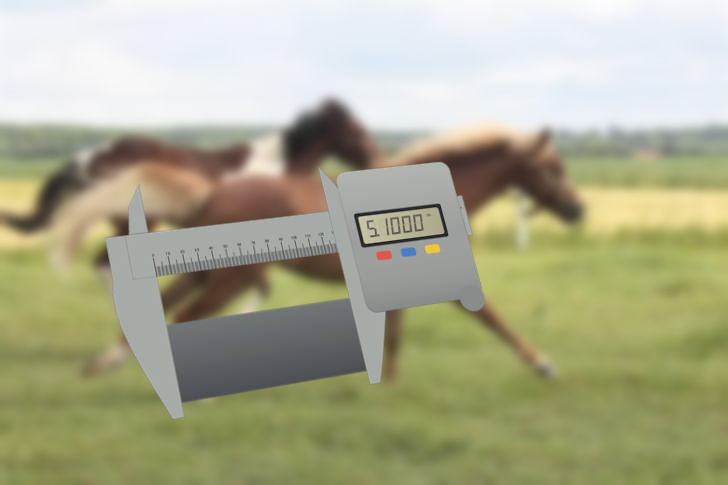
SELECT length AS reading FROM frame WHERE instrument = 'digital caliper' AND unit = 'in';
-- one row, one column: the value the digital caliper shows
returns 5.1000 in
